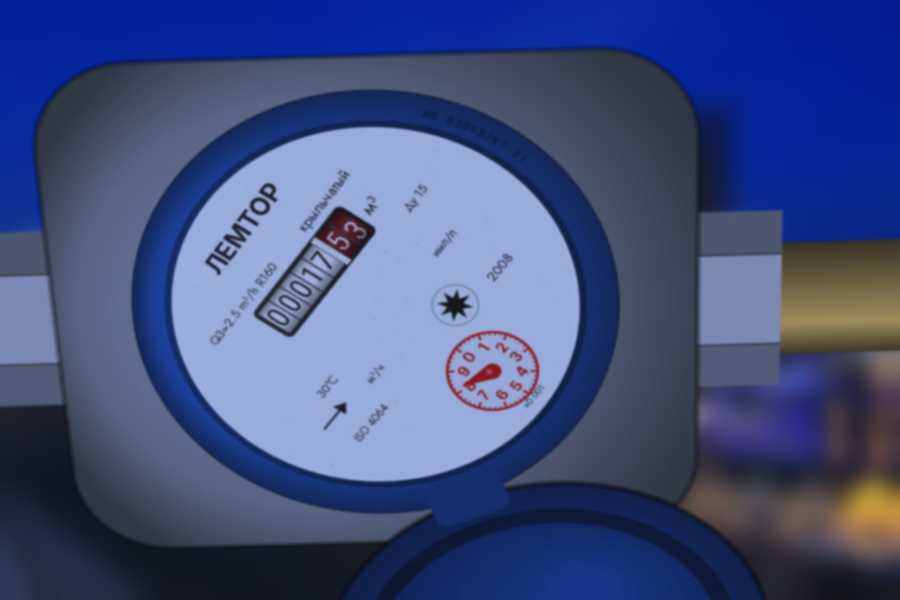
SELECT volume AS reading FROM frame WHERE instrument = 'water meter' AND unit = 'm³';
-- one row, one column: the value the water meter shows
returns 17.528 m³
